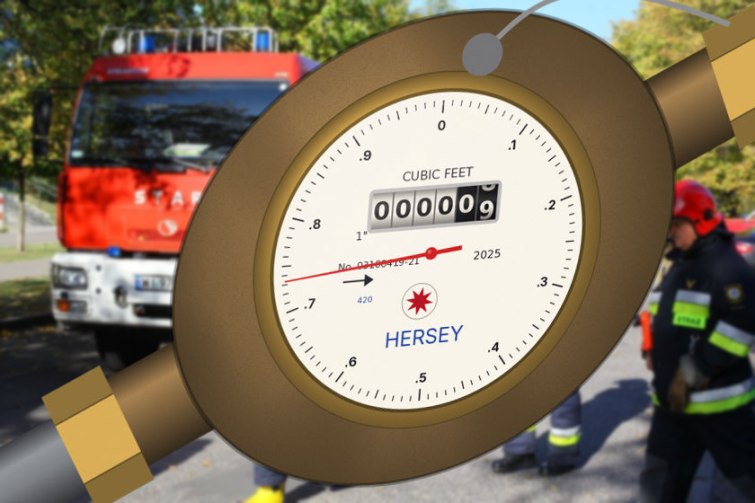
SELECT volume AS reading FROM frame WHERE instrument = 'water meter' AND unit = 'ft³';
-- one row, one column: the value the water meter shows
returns 8.73 ft³
